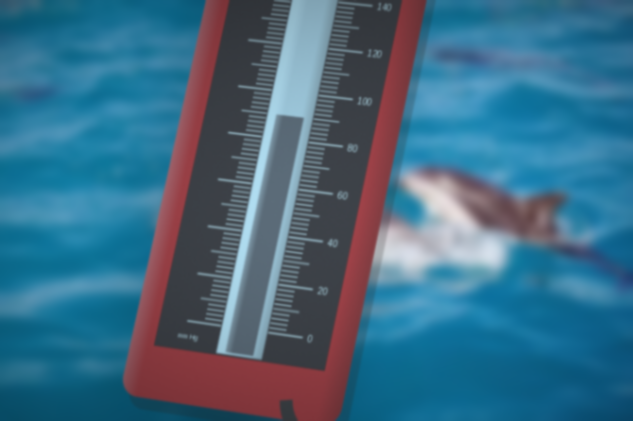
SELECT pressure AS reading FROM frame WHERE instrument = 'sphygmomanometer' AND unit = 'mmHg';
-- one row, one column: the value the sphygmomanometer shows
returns 90 mmHg
